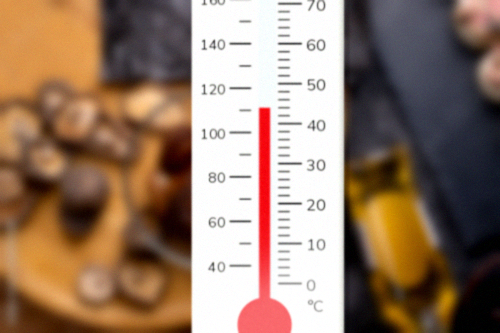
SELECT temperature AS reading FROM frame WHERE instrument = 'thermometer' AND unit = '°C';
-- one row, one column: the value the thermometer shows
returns 44 °C
